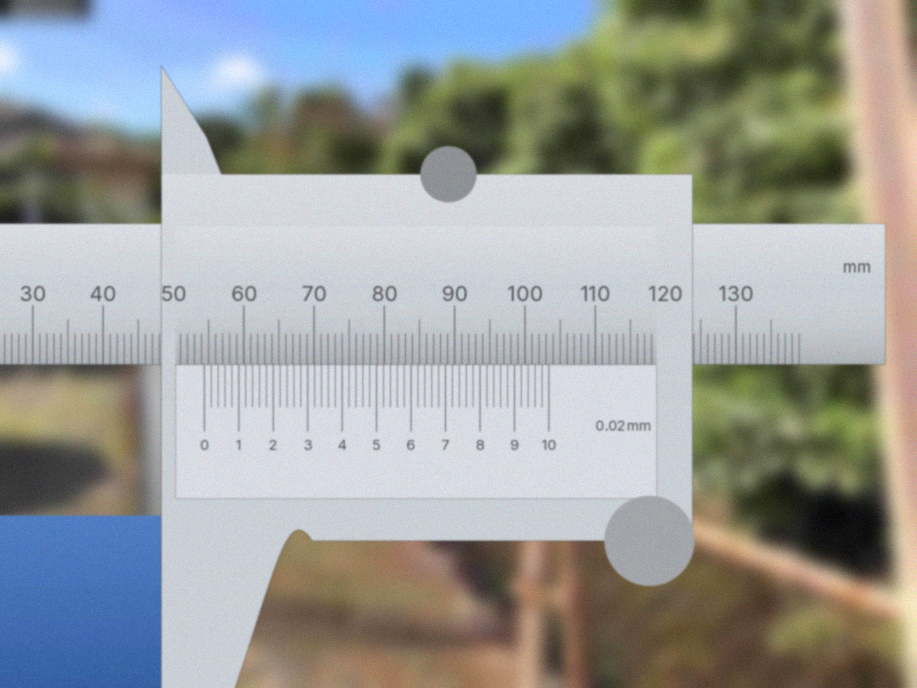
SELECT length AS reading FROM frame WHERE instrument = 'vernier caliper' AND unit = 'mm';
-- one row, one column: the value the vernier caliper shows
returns 54.4 mm
